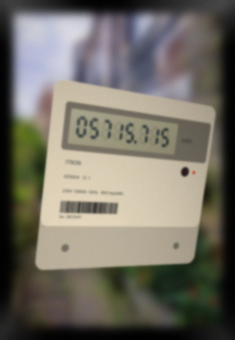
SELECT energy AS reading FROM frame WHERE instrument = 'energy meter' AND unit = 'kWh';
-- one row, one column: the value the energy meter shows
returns 5715.715 kWh
